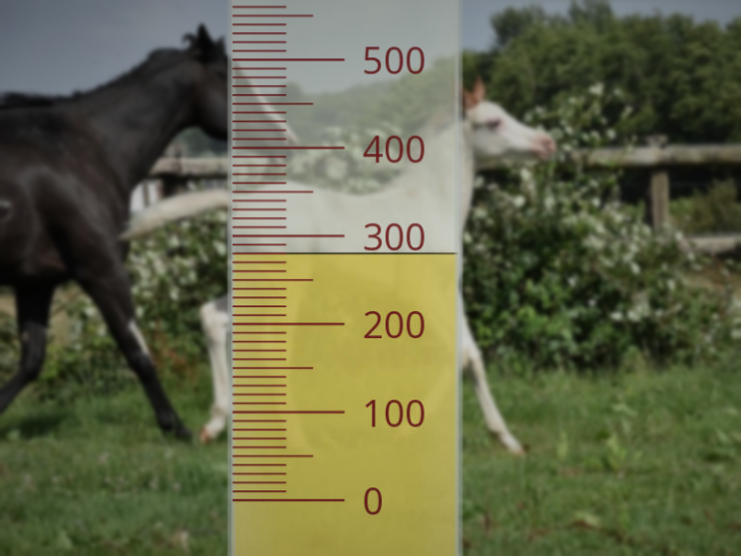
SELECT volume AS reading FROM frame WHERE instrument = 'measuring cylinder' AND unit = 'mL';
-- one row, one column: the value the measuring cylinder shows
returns 280 mL
